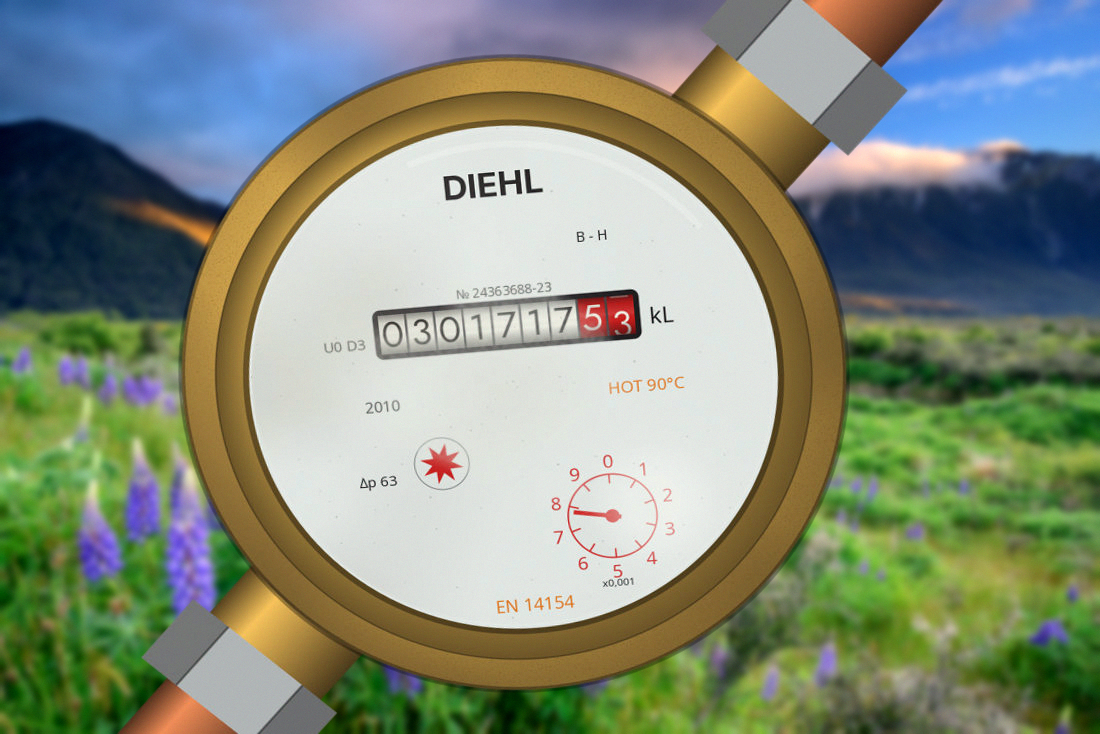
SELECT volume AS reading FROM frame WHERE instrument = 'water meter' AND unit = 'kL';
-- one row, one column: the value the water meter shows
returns 301717.527 kL
